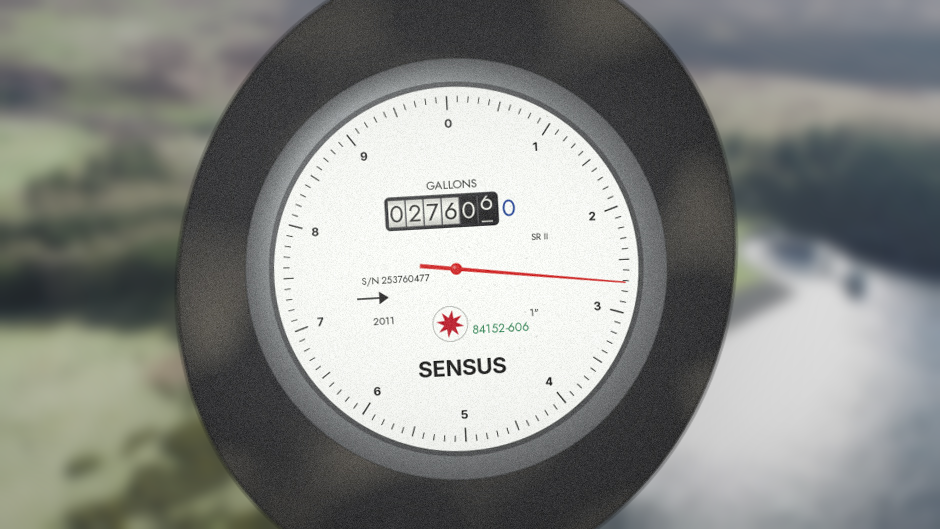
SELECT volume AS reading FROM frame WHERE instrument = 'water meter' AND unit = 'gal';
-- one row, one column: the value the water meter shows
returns 276062.7 gal
